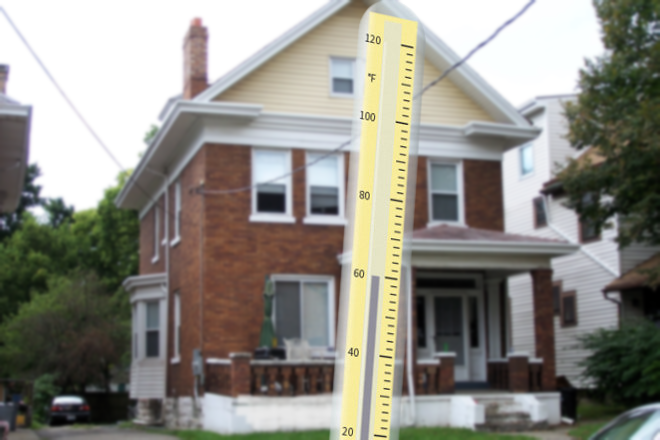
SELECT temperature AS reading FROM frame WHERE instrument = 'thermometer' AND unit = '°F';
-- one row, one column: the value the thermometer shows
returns 60 °F
